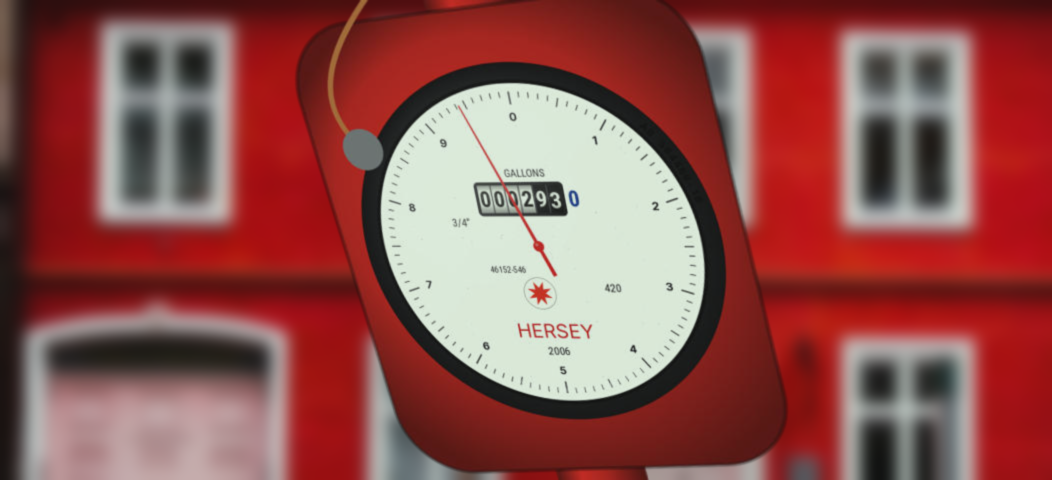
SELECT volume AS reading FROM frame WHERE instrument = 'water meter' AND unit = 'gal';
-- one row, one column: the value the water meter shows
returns 2929.4 gal
